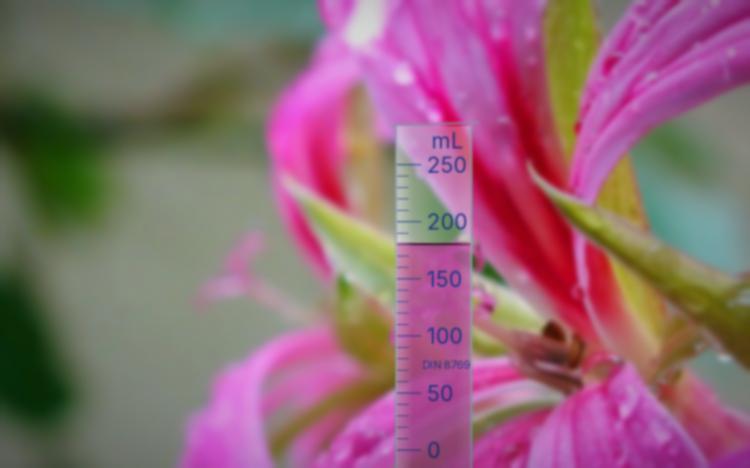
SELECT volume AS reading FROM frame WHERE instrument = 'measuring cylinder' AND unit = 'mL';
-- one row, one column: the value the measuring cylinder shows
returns 180 mL
